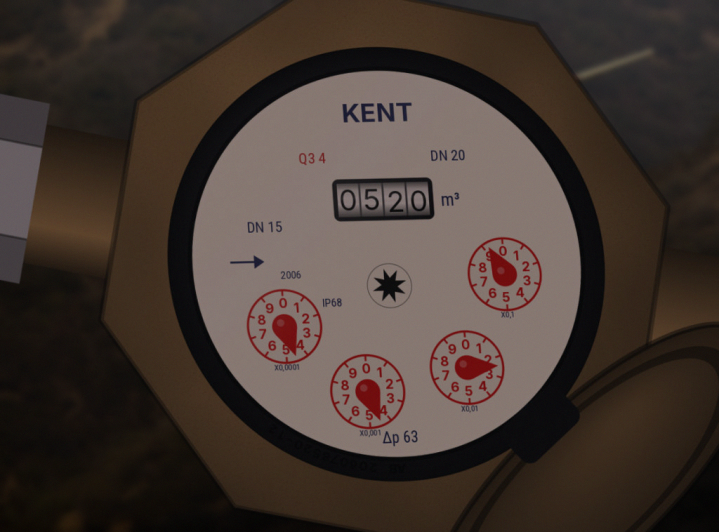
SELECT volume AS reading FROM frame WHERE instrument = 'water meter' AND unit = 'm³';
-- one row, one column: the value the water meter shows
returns 519.9244 m³
